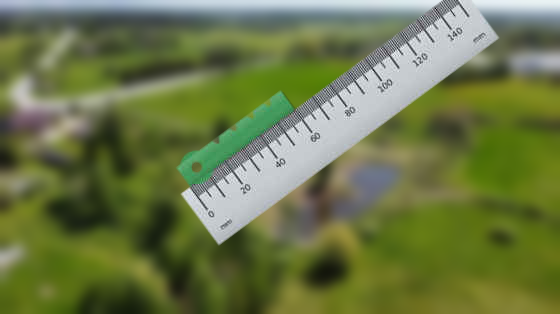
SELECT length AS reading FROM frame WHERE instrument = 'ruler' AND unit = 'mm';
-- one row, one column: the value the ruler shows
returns 60 mm
